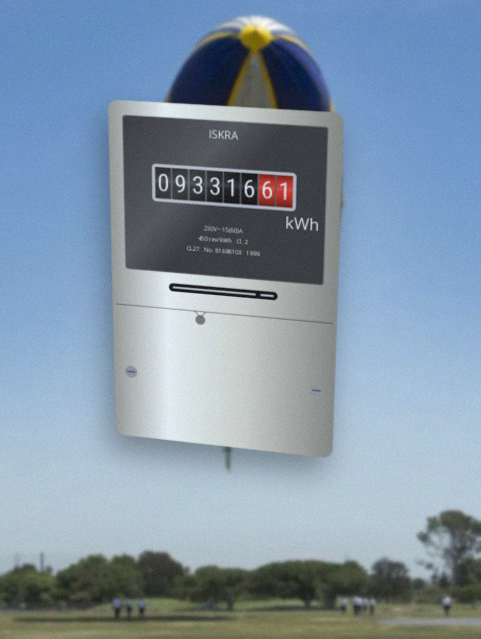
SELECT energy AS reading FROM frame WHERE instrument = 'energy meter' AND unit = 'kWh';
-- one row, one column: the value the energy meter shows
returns 93316.61 kWh
